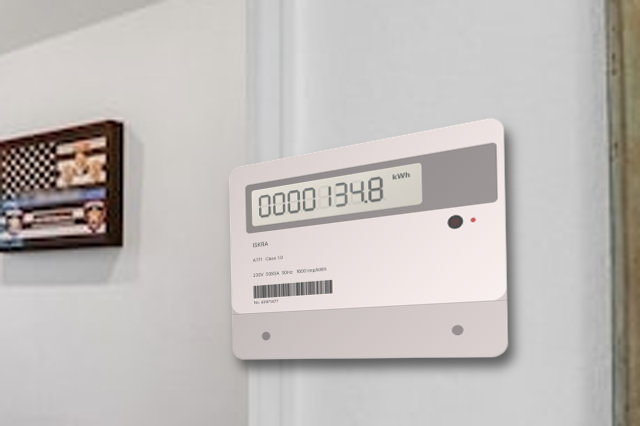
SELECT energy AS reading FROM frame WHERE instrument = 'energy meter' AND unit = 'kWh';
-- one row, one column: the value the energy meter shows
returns 134.8 kWh
